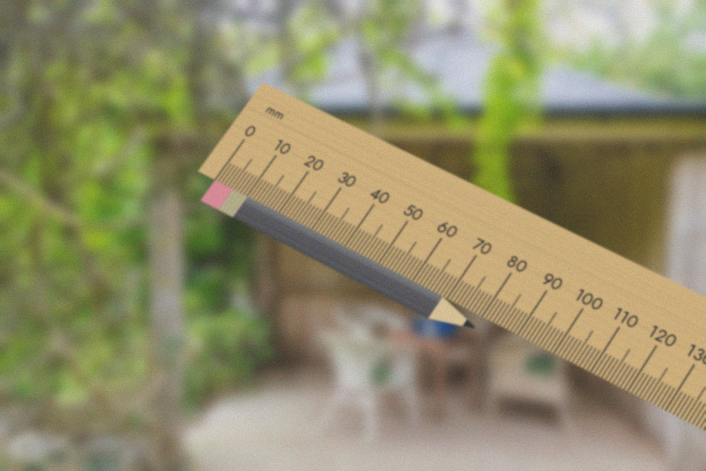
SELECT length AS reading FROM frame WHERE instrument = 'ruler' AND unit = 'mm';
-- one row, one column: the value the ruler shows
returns 80 mm
